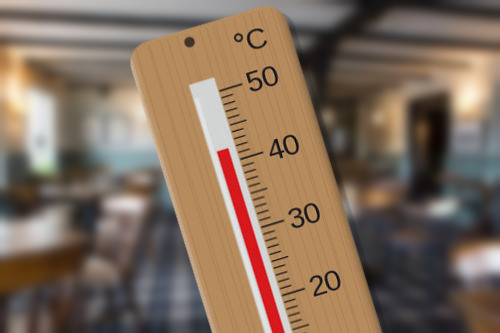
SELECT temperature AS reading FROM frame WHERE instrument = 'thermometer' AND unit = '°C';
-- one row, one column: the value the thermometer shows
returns 42 °C
